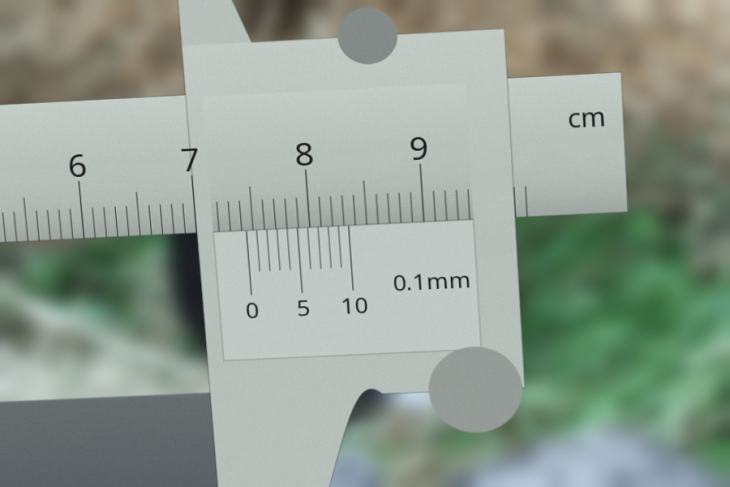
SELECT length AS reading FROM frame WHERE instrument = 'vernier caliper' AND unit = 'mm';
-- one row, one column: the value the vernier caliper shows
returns 74.4 mm
